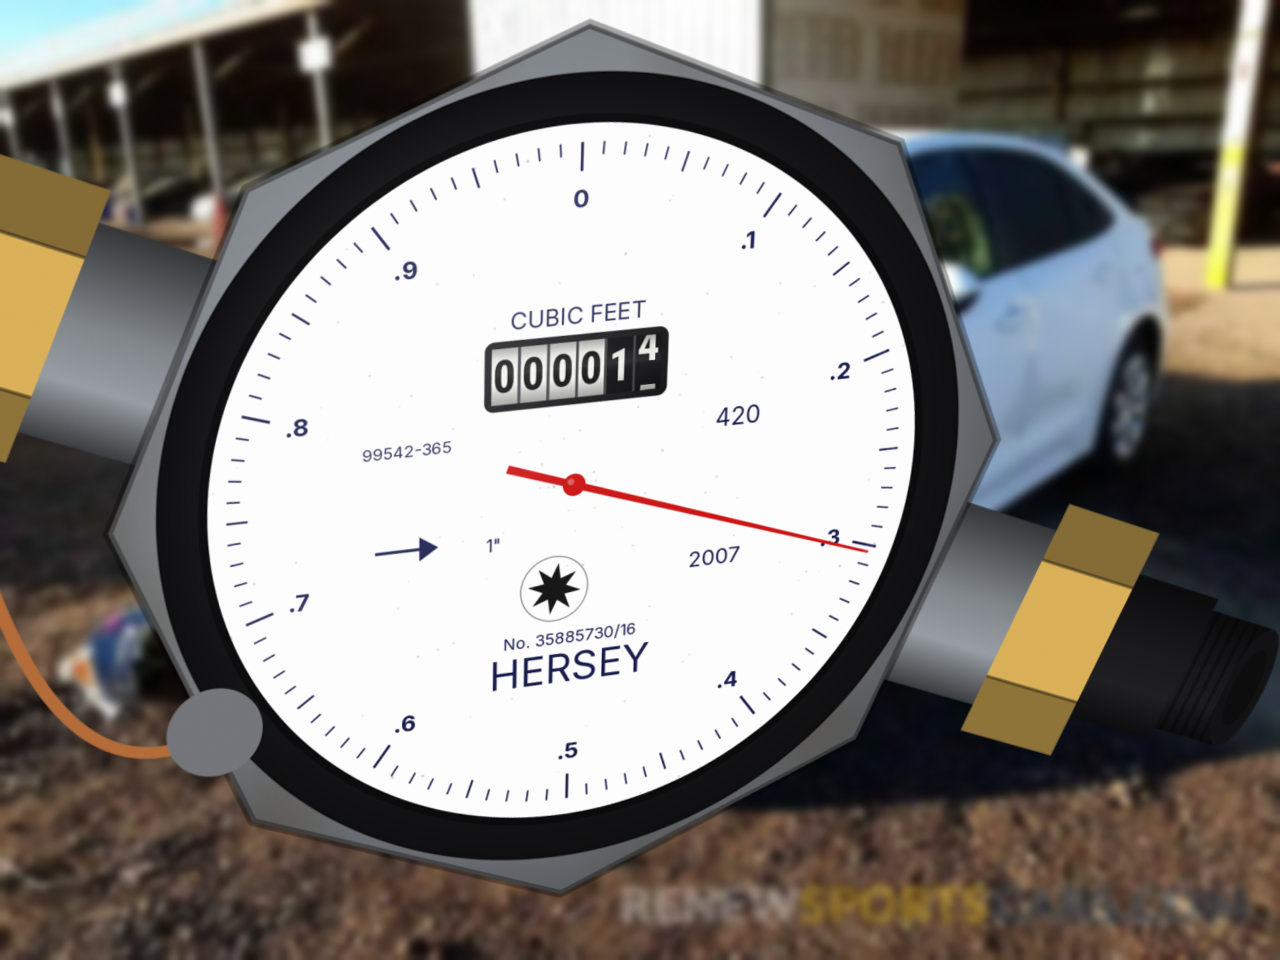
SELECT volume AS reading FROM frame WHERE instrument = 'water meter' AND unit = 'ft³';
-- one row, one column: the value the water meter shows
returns 14.30 ft³
